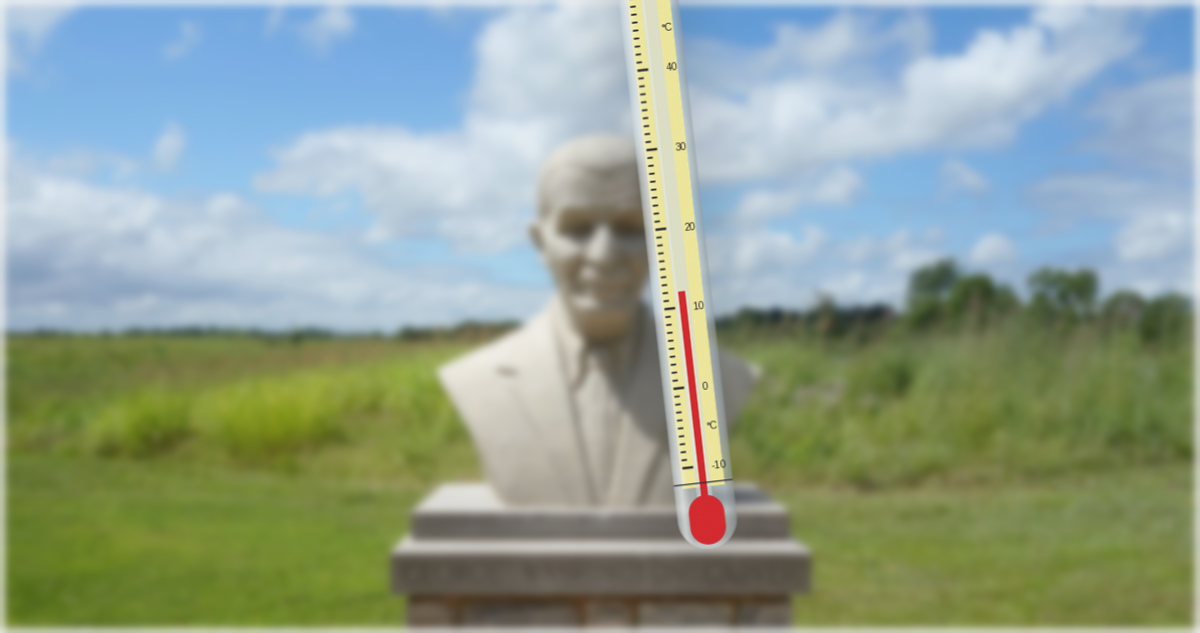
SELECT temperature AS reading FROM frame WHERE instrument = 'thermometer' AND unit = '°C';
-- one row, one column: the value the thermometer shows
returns 12 °C
